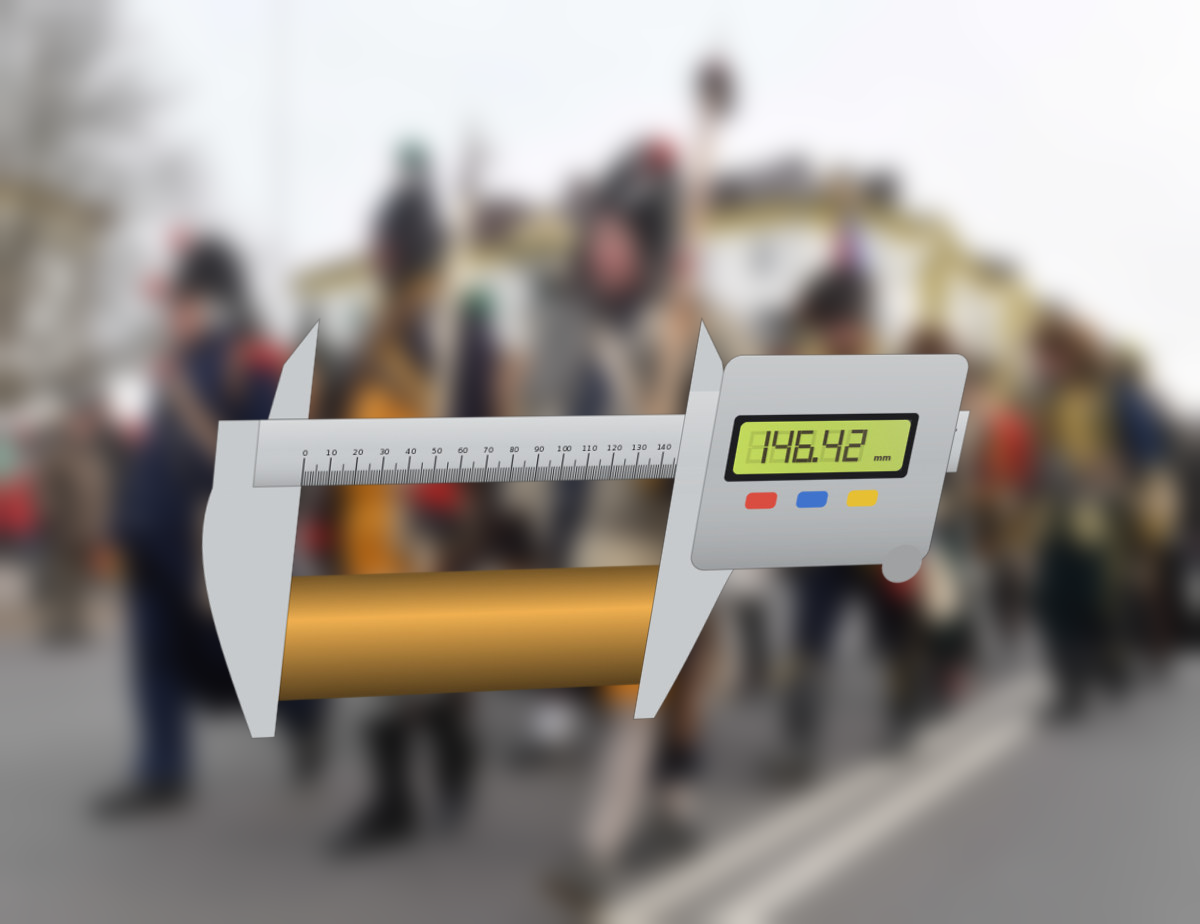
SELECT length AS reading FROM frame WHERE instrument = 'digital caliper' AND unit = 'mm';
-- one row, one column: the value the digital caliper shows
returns 146.42 mm
